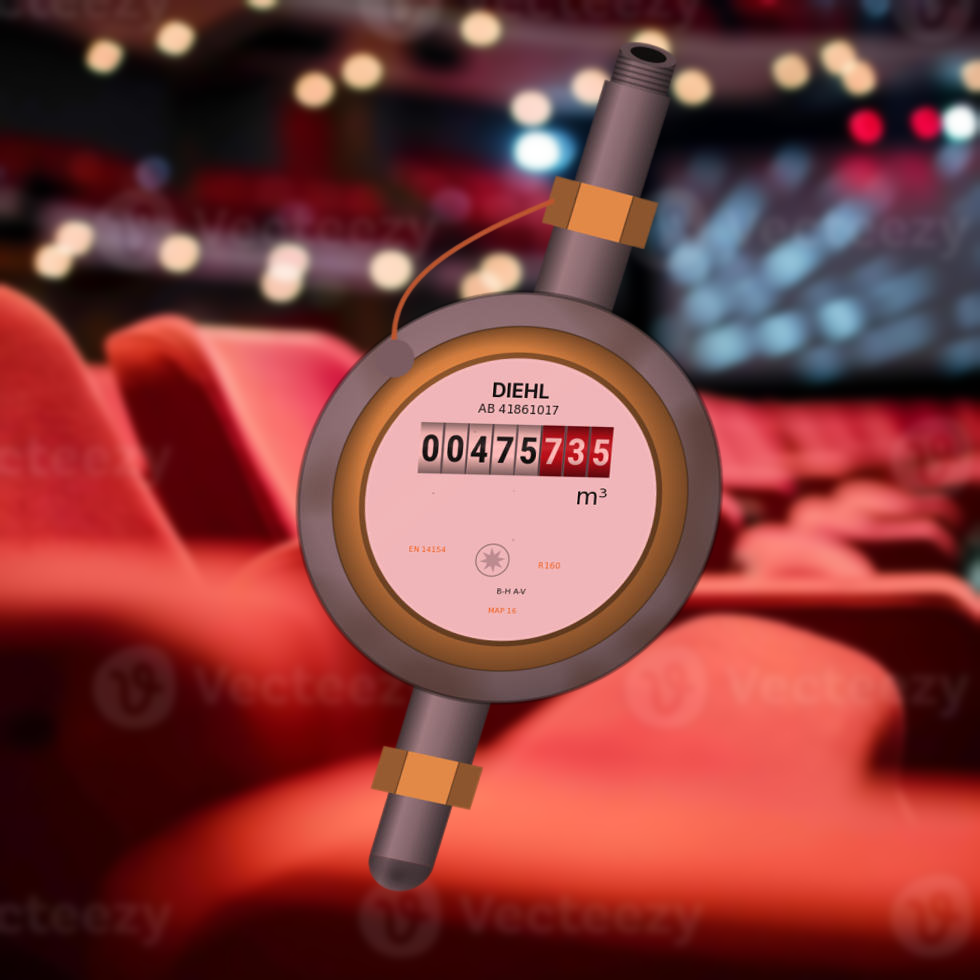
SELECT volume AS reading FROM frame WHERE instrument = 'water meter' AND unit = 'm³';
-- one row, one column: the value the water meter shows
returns 475.735 m³
